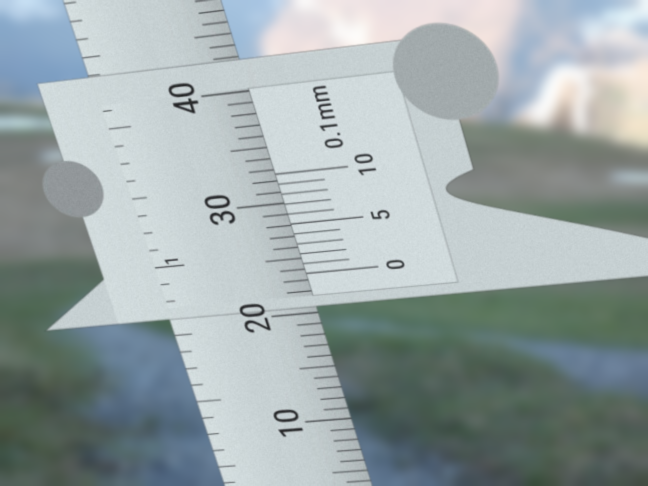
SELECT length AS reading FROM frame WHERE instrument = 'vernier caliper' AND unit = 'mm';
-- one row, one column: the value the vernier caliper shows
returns 23.6 mm
